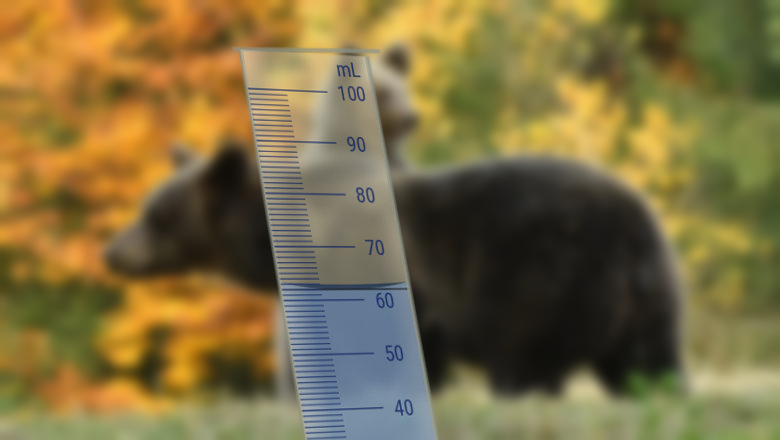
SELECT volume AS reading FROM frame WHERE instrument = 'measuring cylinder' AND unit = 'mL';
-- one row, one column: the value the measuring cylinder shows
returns 62 mL
